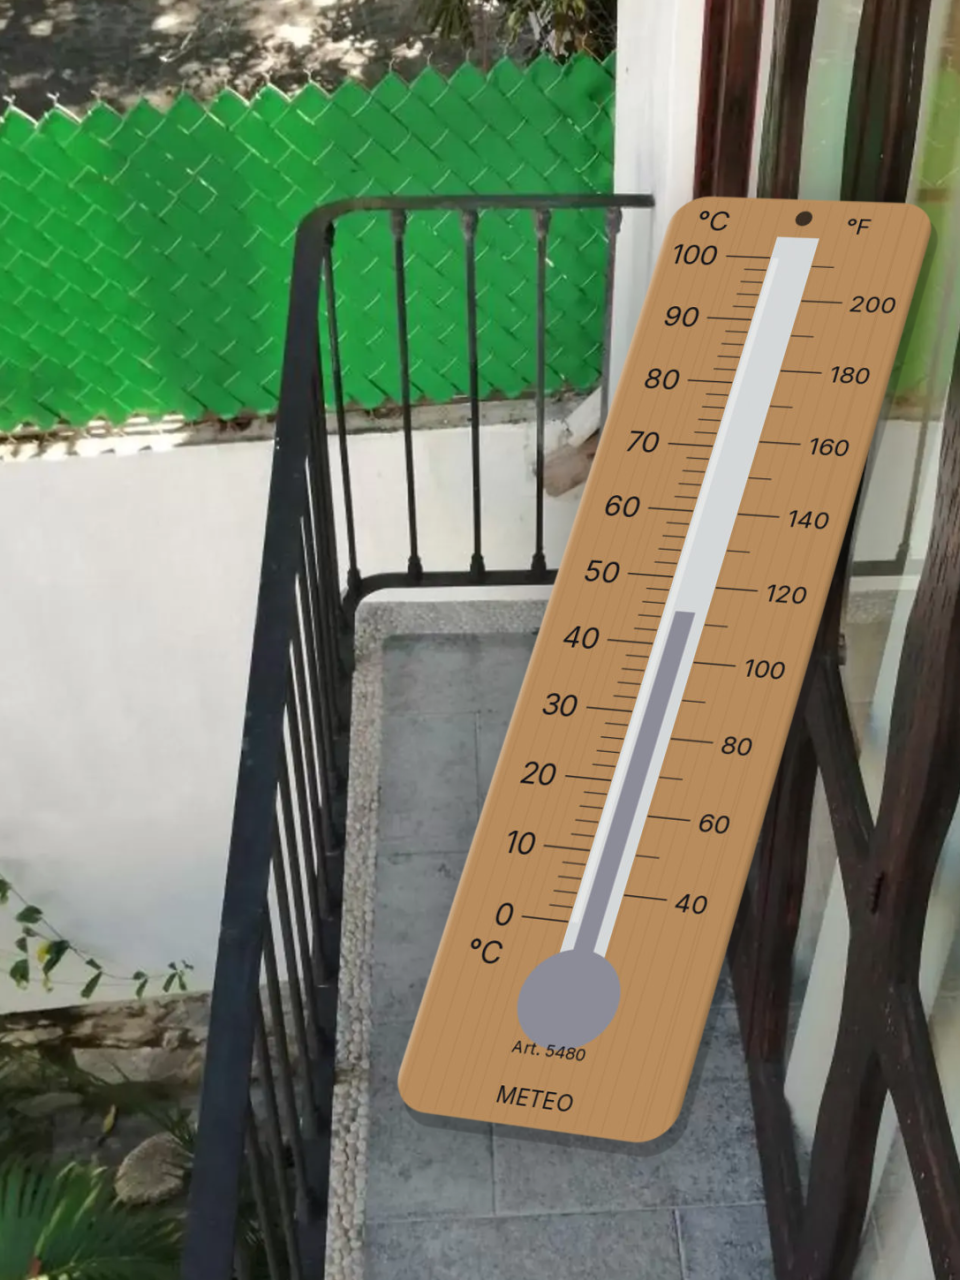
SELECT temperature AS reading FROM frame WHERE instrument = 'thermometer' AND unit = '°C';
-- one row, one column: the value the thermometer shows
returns 45 °C
